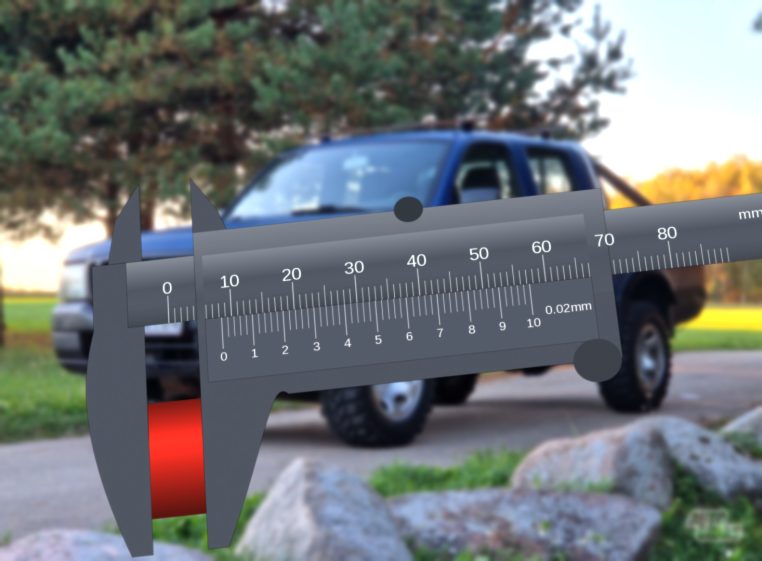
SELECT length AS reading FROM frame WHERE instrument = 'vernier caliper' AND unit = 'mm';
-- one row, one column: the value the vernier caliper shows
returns 8.4 mm
